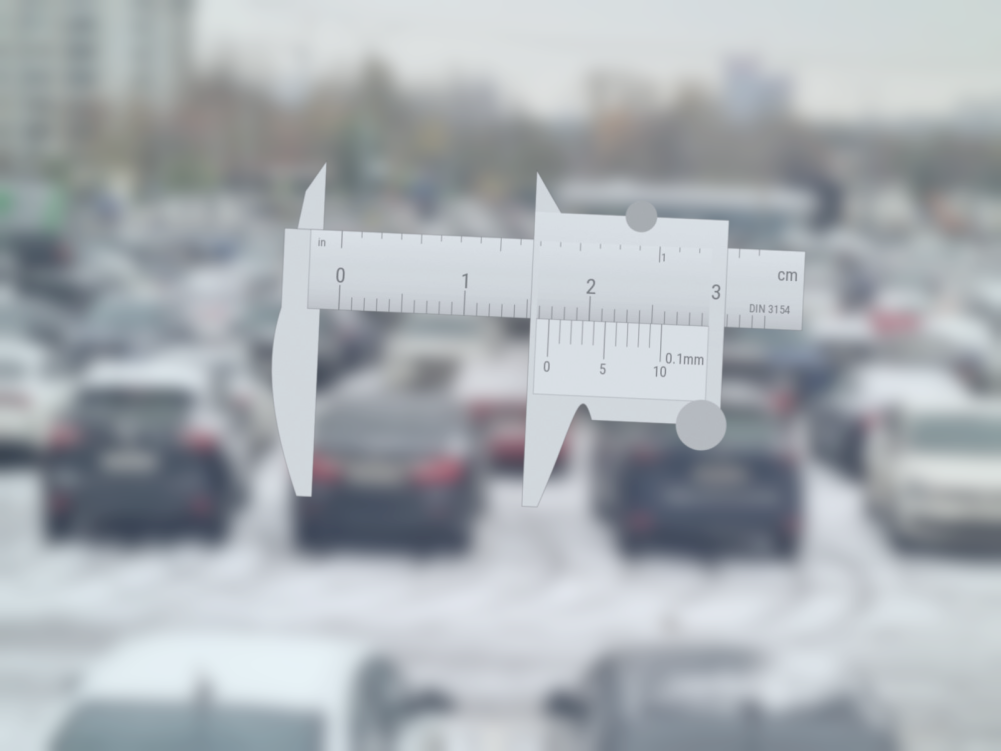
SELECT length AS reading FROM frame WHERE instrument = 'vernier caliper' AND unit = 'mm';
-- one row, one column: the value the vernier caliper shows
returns 16.8 mm
